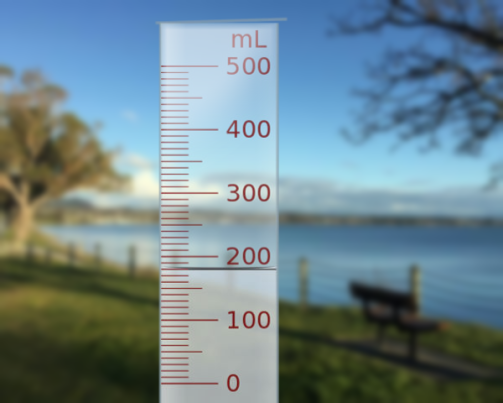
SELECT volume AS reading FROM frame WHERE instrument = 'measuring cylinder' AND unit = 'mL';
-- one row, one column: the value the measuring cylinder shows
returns 180 mL
